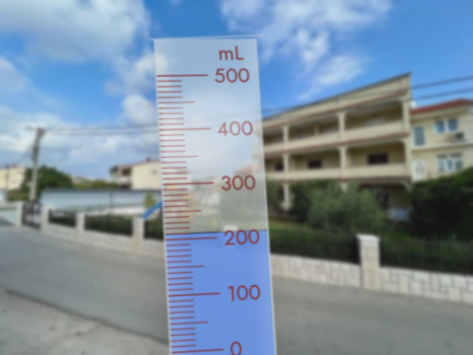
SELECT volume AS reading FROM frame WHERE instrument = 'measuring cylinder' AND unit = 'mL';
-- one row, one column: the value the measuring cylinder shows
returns 210 mL
